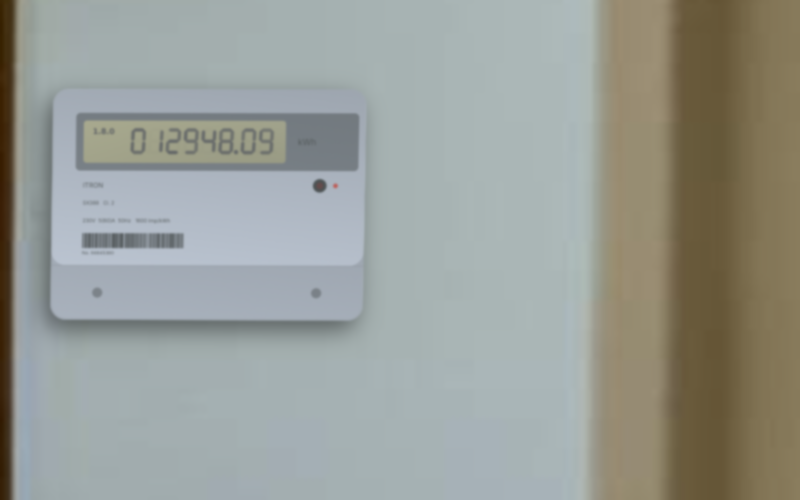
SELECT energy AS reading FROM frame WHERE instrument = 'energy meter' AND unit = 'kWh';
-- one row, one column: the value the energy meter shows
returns 12948.09 kWh
